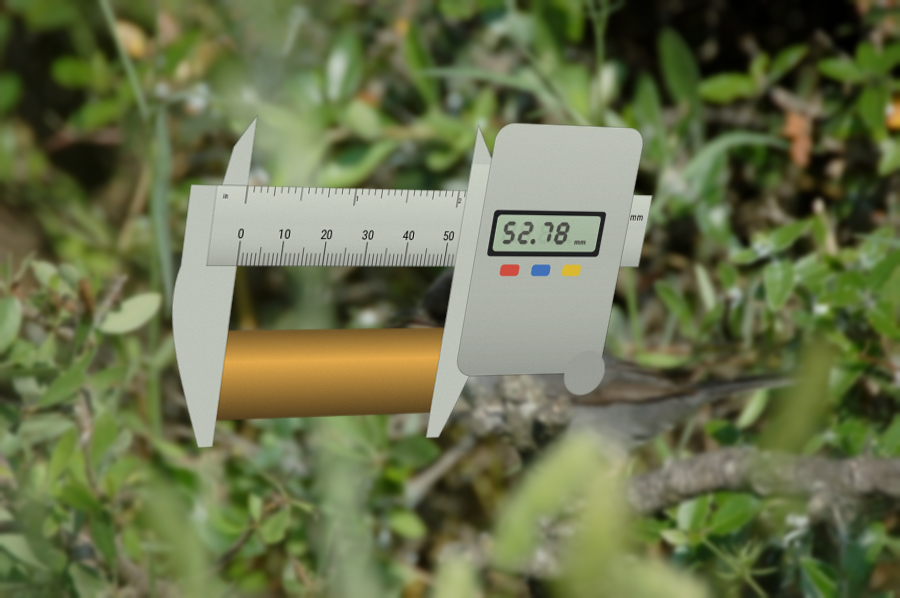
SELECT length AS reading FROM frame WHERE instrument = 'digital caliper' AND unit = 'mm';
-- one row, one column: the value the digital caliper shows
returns 52.78 mm
